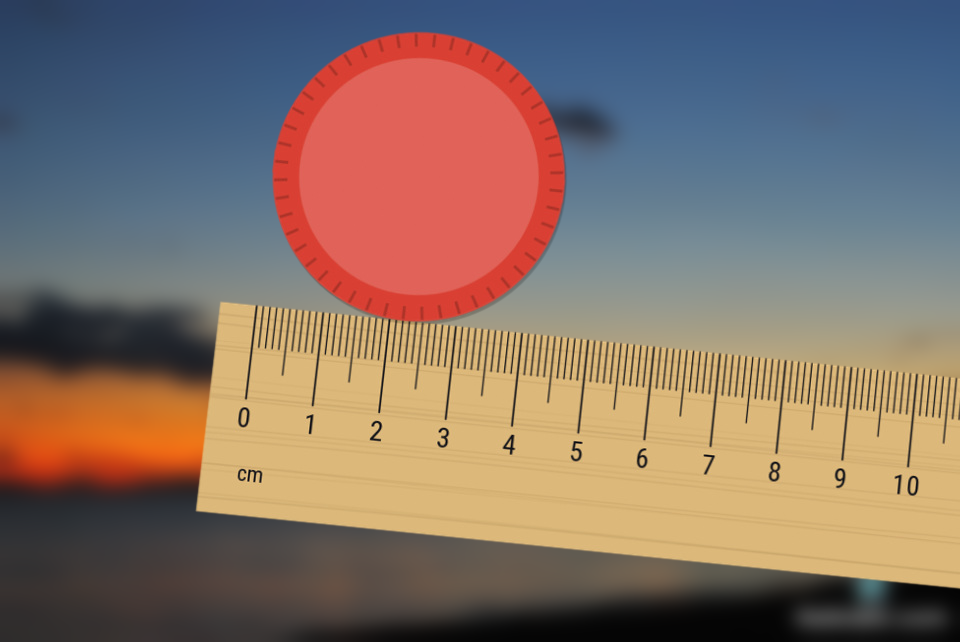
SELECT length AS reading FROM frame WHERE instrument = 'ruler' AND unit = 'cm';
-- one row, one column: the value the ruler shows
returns 4.4 cm
